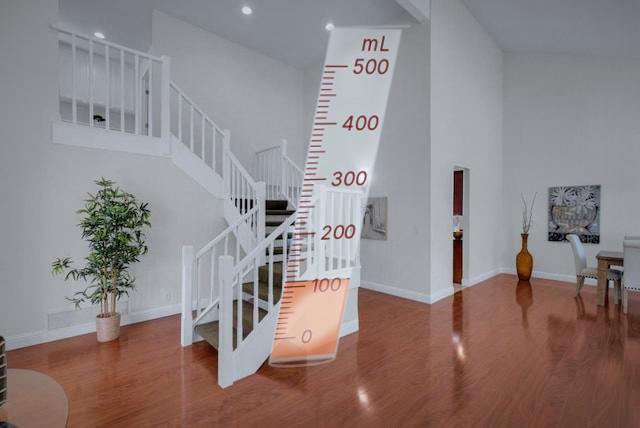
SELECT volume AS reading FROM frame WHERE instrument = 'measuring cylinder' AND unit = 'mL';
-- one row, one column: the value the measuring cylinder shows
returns 110 mL
